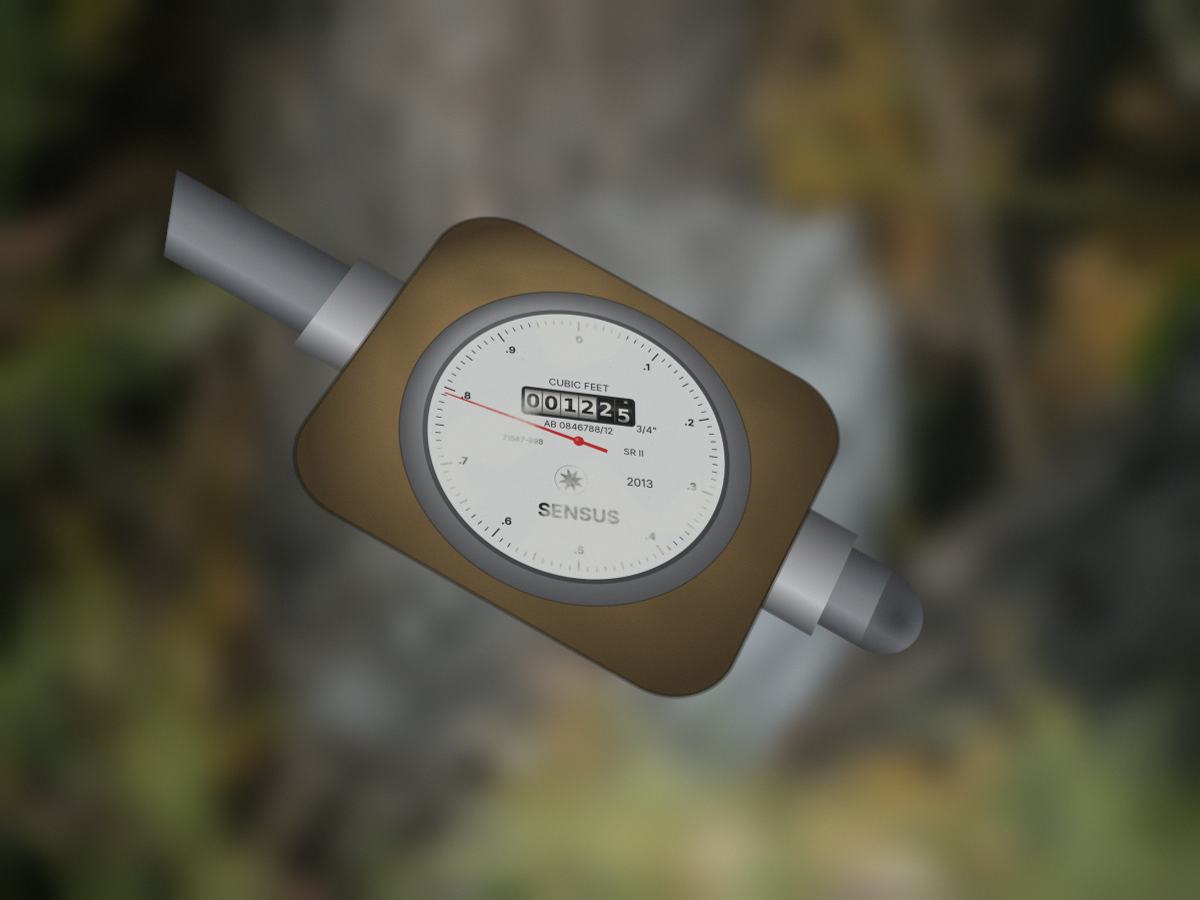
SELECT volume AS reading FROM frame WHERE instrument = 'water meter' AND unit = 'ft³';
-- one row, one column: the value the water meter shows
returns 1224.79 ft³
